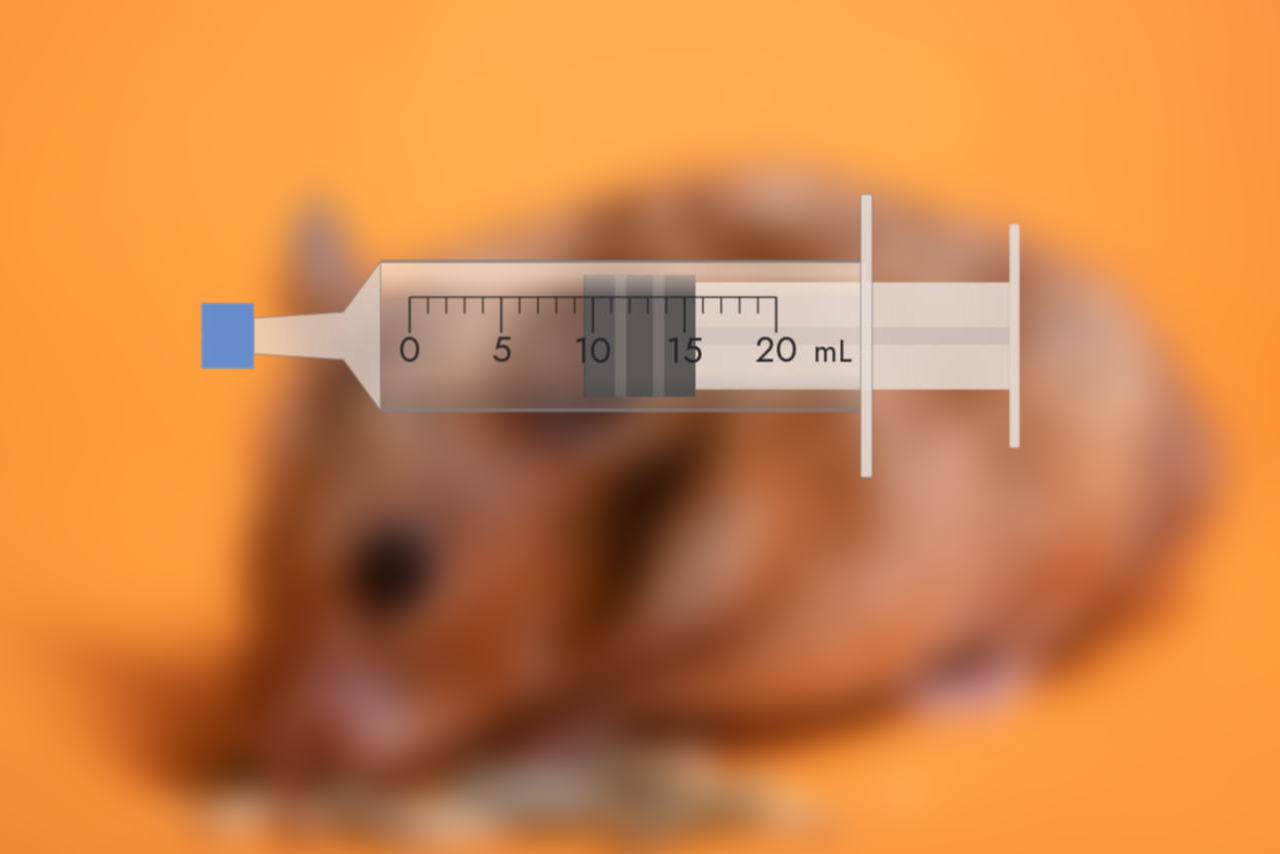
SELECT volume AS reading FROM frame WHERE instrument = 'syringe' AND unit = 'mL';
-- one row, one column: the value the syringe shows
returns 9.5 mL
